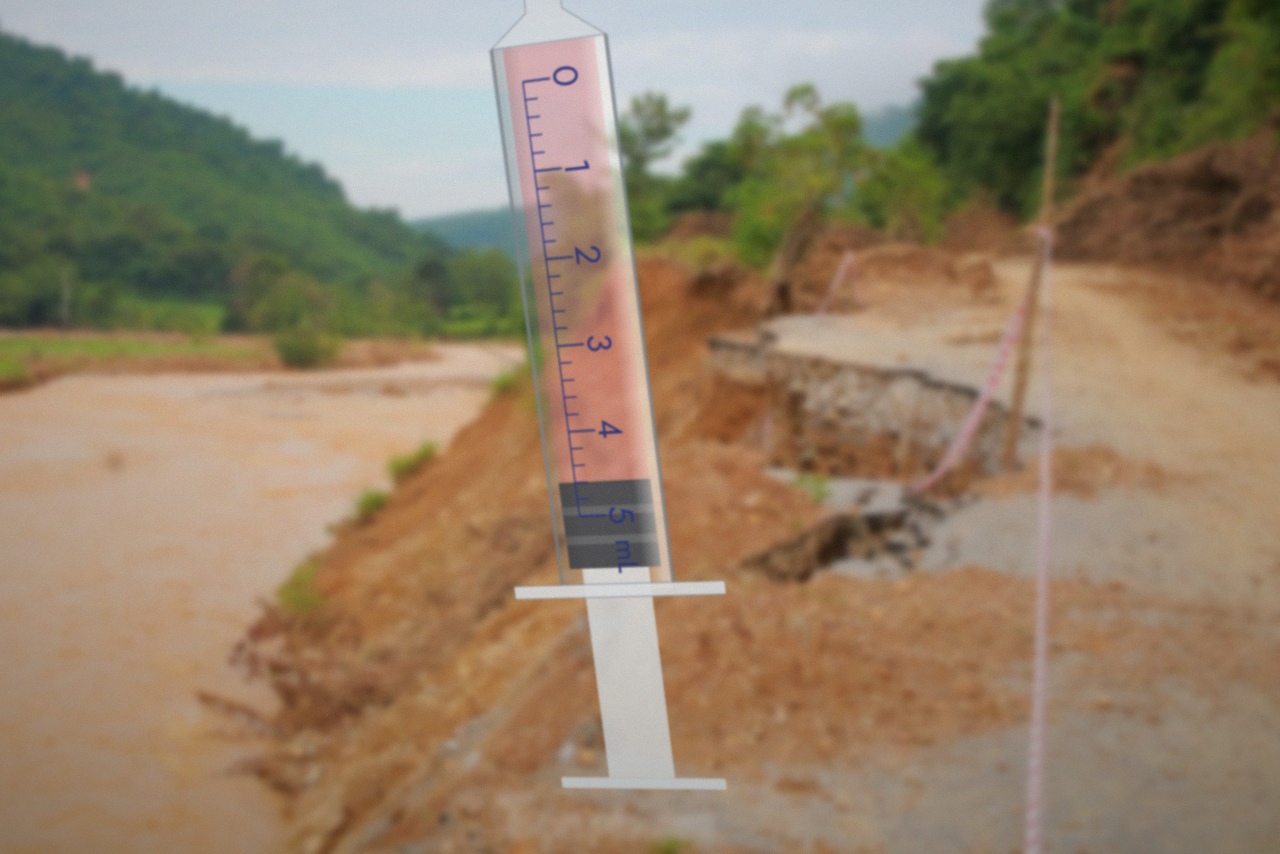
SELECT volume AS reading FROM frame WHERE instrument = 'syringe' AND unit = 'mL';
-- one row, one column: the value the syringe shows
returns 4.6 mL
